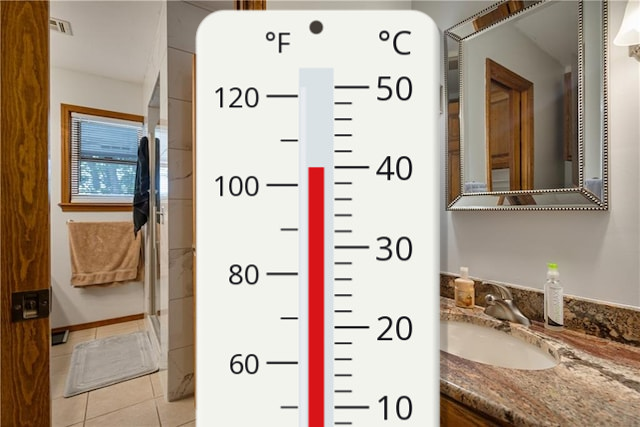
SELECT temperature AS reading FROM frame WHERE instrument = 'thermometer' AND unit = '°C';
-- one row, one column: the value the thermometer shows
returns 40 °C
